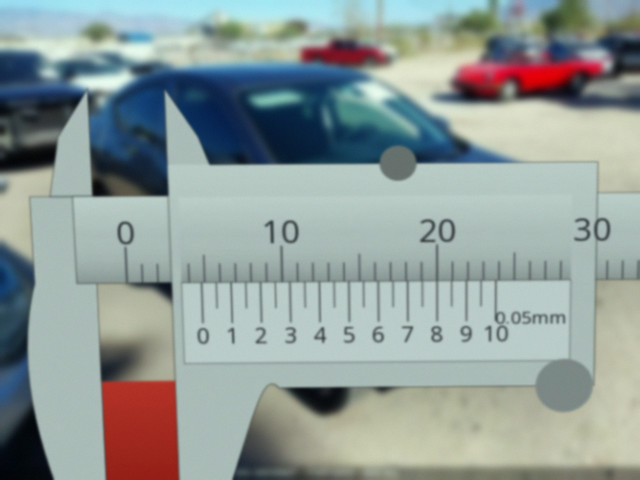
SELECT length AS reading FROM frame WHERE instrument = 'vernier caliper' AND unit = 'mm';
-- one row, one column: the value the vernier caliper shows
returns 4.8 mm
